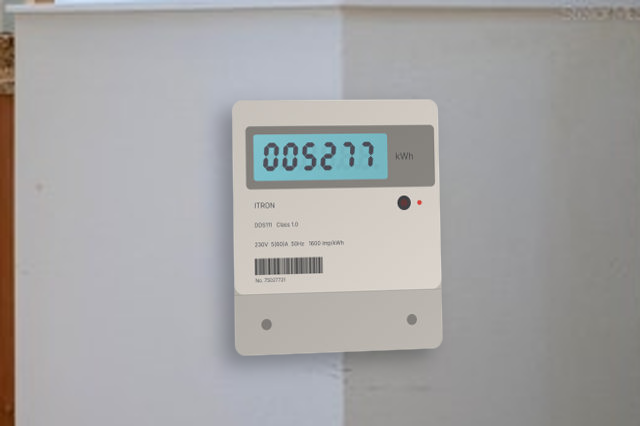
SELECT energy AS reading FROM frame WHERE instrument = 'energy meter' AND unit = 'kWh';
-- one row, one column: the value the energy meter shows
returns 5277 kWh
